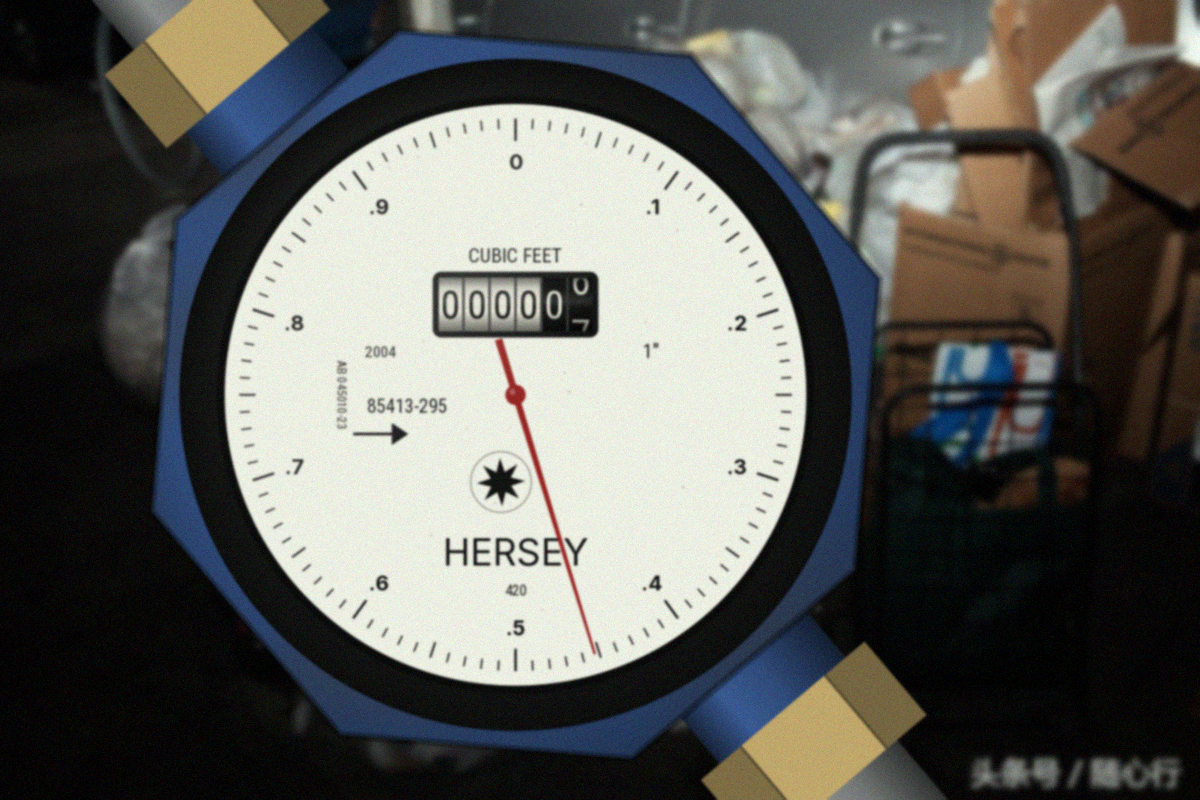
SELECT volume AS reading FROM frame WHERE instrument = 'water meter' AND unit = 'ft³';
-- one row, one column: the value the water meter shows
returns 6.45 ft³
